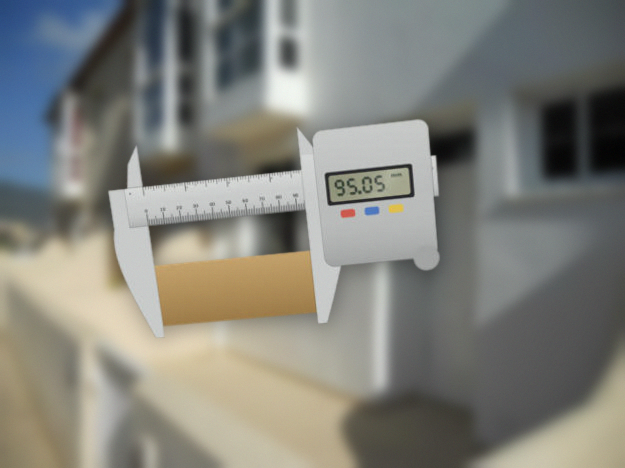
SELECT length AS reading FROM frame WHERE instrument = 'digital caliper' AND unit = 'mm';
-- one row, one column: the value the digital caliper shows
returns 95.05 mm
